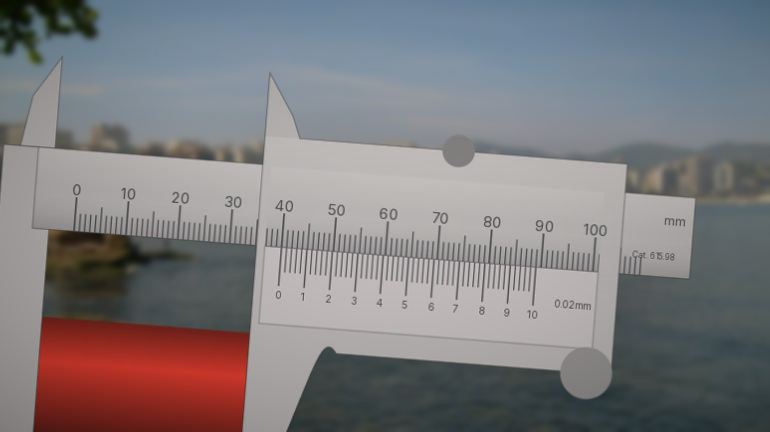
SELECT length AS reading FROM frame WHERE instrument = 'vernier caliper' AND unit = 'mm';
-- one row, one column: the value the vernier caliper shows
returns 40.0 mm
